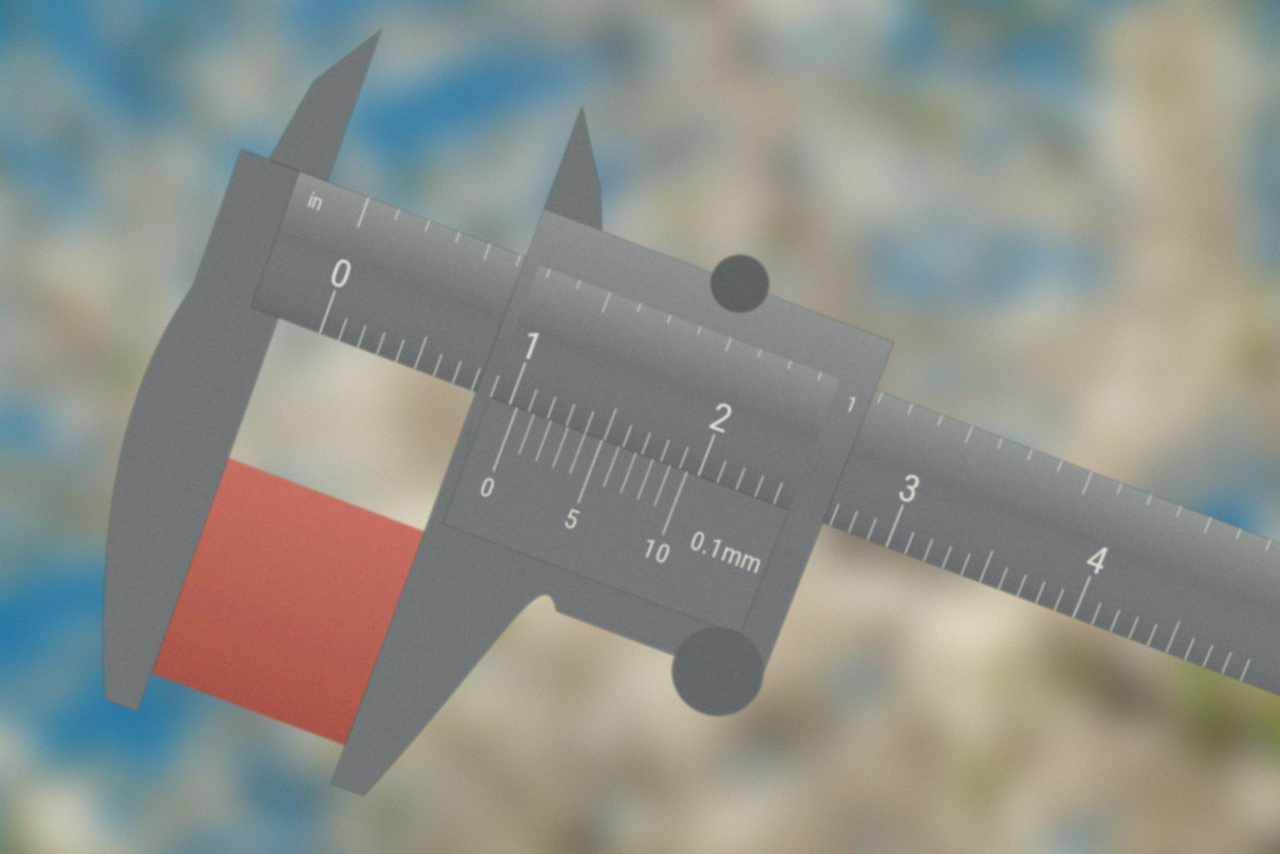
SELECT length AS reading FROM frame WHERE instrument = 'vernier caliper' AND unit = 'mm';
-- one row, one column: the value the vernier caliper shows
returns 10.4 mm
